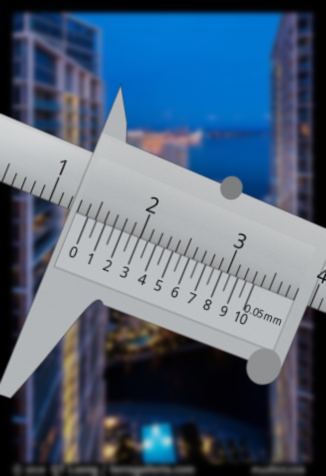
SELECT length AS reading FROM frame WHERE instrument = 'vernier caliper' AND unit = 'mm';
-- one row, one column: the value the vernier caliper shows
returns 14.2 mm
